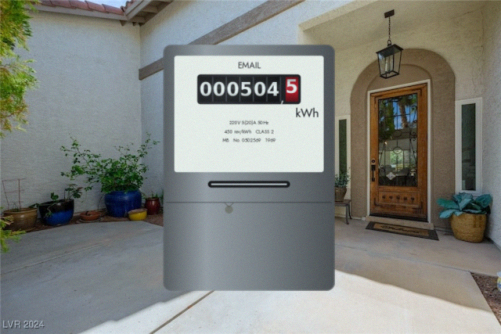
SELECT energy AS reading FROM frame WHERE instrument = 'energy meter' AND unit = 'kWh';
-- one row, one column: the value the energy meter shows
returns 504.5 kWh
